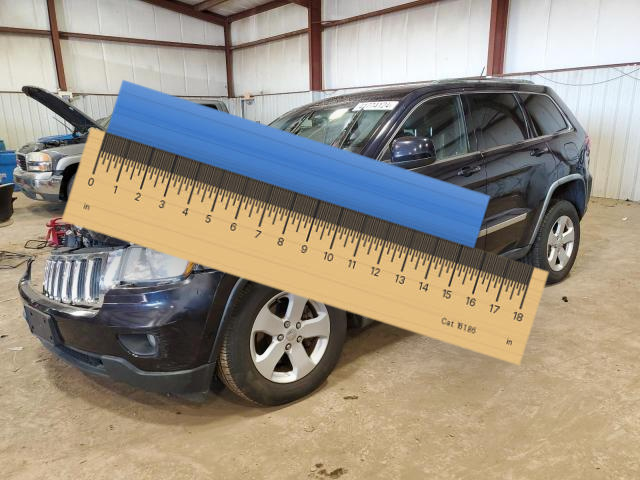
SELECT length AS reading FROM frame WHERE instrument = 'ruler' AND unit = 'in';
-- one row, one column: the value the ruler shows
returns 15.5 in
